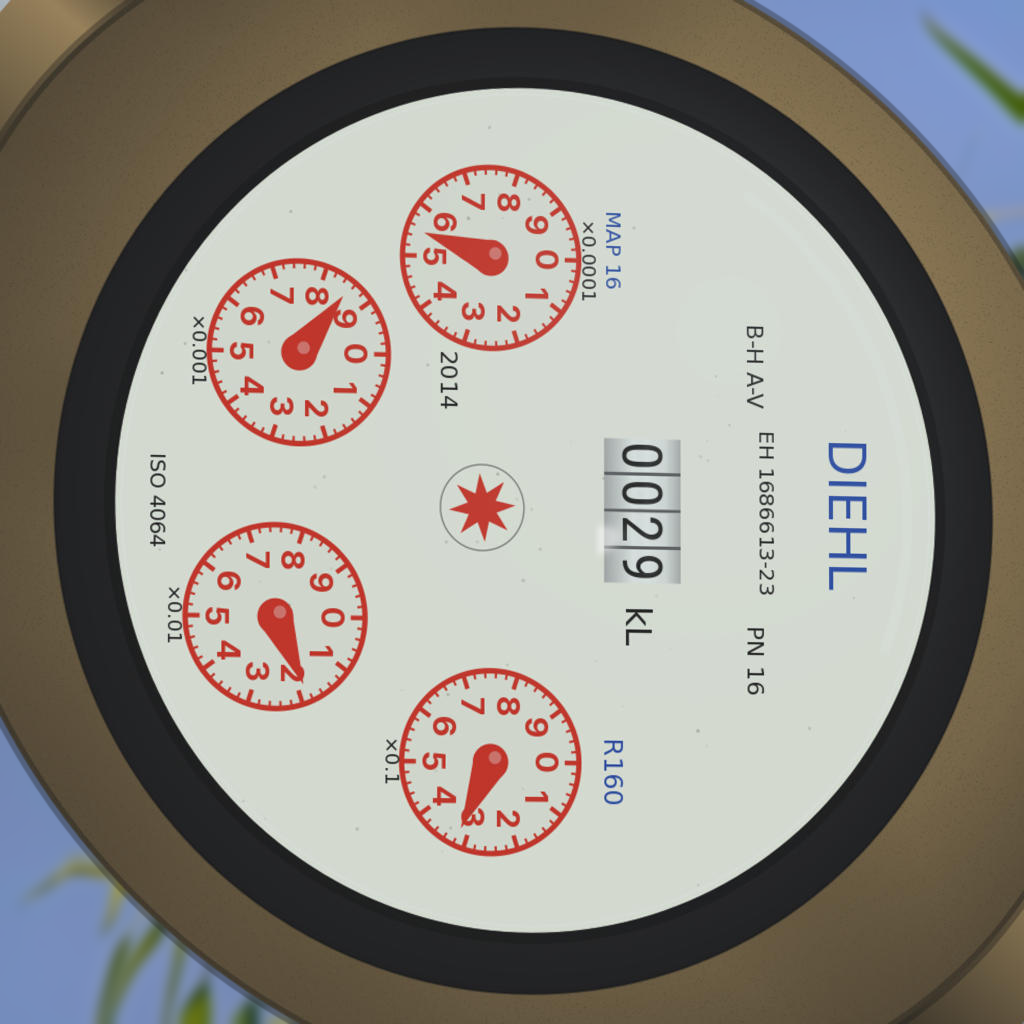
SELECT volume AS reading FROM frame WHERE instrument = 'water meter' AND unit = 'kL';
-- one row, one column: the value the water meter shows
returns 29.3185 kL
